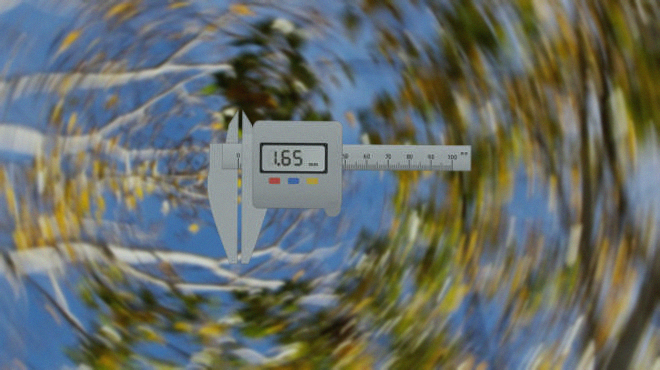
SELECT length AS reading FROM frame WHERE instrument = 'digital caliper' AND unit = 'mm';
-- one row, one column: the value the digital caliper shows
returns 1.65 mm
